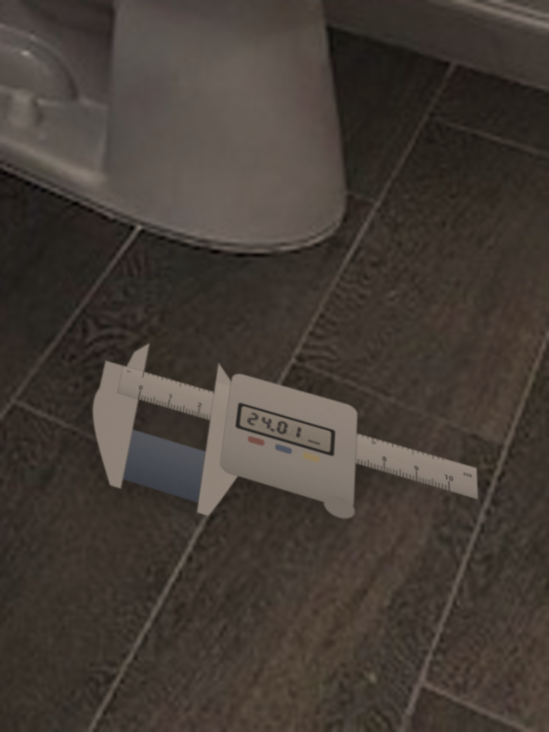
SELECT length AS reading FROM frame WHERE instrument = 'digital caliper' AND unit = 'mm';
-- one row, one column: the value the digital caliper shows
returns 24.01 mm
